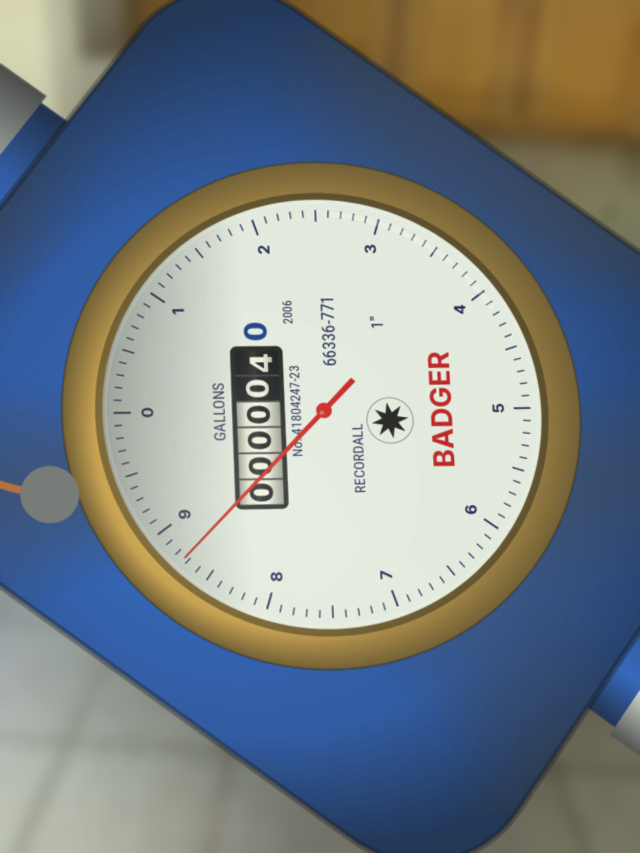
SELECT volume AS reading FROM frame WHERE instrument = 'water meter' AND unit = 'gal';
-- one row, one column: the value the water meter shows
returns 38.7 gal
